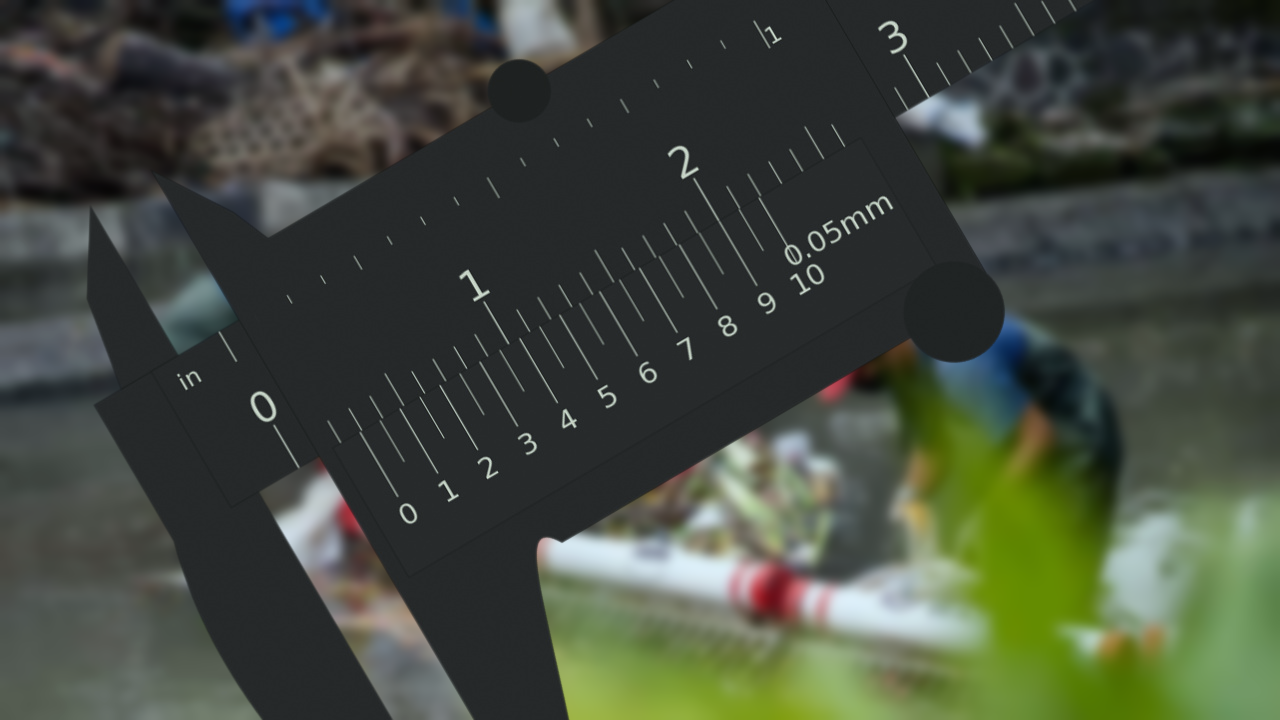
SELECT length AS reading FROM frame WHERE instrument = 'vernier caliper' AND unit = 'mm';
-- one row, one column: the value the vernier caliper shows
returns 2.90 mm
